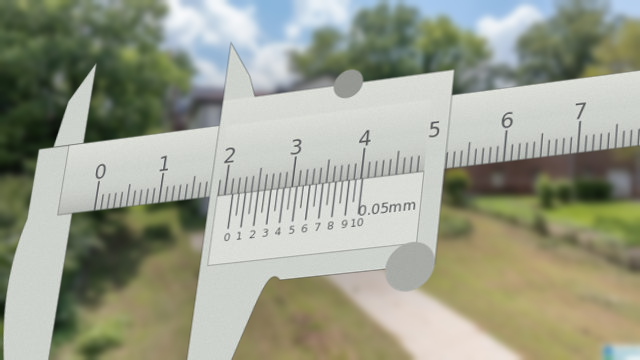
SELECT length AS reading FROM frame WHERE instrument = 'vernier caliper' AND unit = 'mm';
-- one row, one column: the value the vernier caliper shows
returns 21.2 mm
